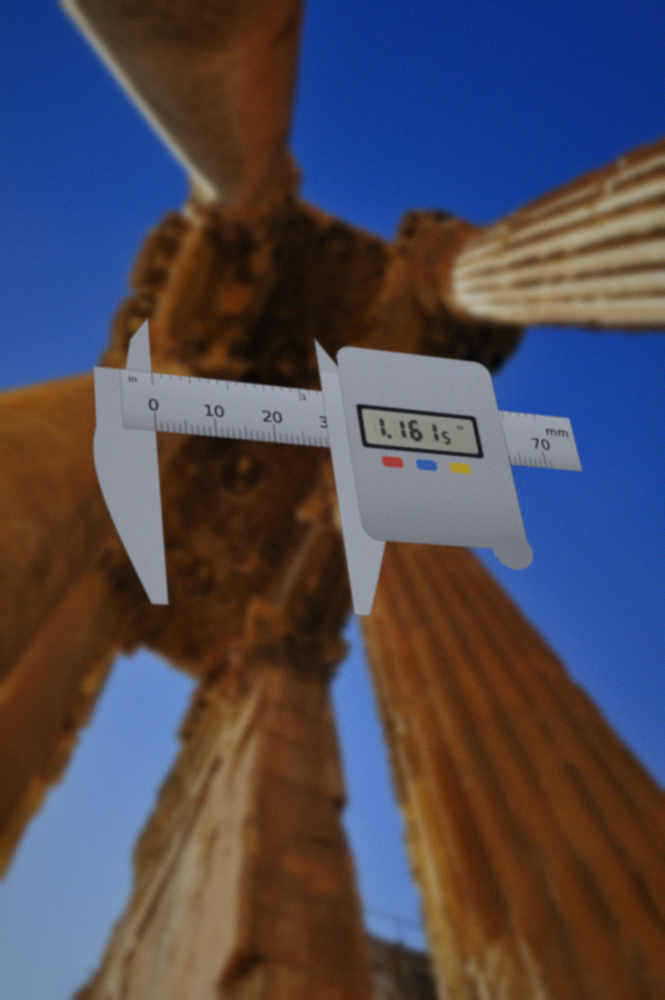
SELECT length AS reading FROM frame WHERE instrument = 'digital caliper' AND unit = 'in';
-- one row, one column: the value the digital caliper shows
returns 1.1615 in
